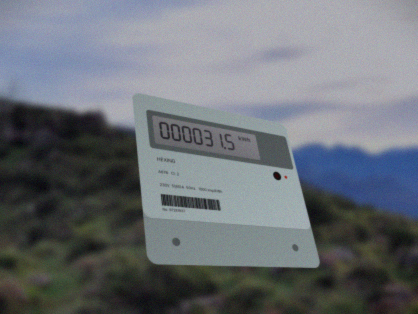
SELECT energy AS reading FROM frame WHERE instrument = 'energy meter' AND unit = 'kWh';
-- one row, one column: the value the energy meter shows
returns 31.5 kWh
